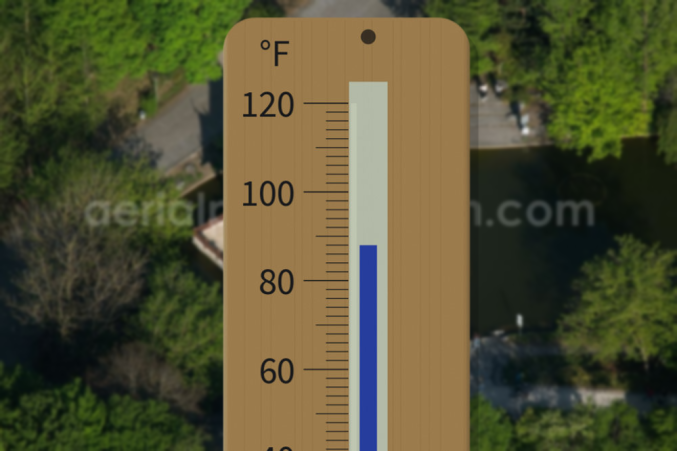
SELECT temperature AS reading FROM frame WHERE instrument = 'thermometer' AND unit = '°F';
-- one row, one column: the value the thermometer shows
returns 88 °F
